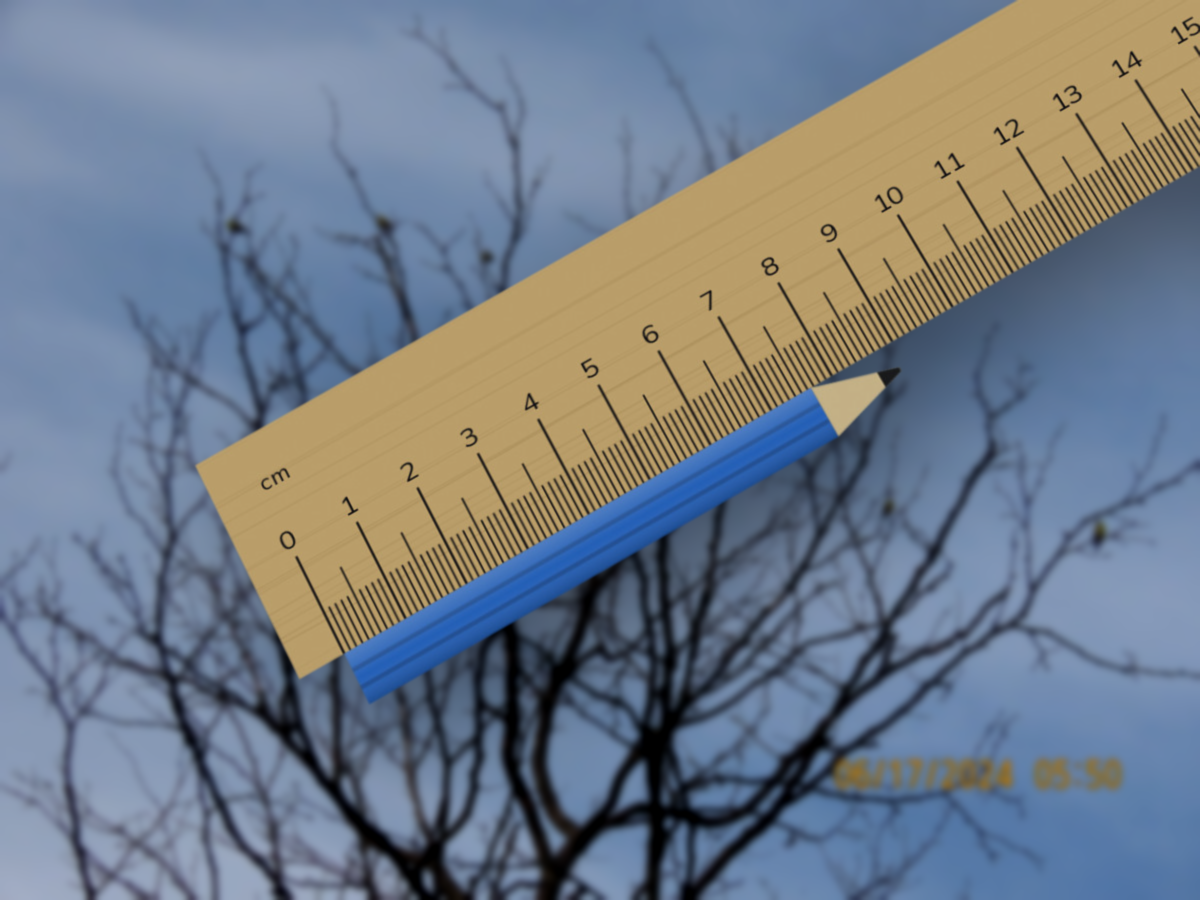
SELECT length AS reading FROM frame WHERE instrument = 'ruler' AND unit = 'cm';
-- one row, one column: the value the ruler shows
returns 8.9 cm
